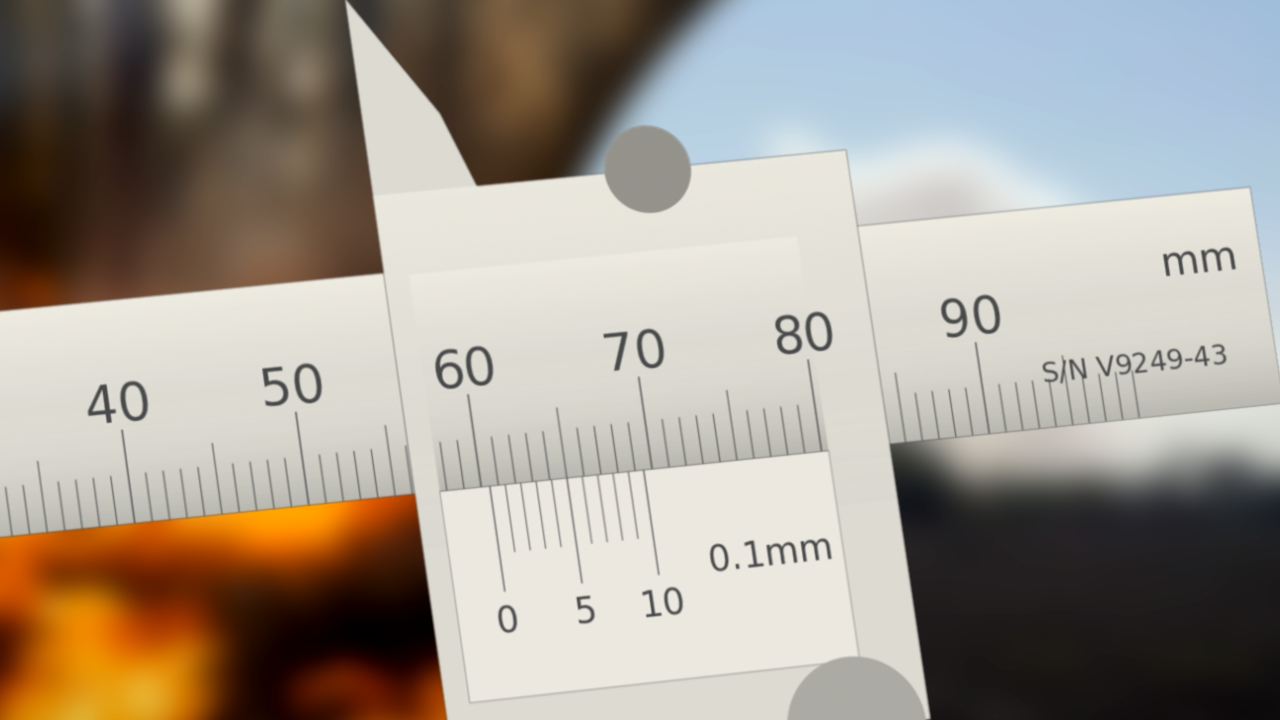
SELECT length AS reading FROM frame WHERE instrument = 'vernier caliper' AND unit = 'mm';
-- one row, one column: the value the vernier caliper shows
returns 60.5 mm
